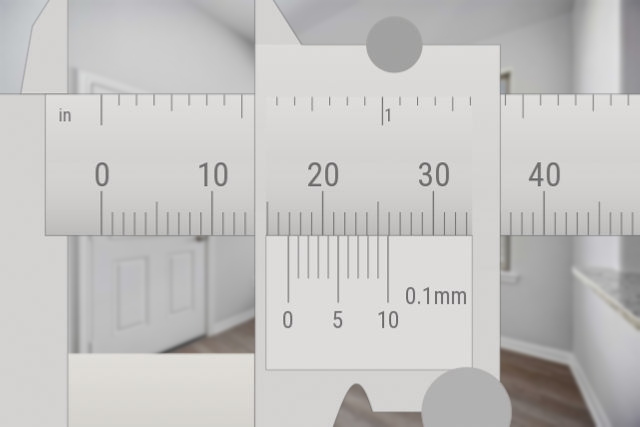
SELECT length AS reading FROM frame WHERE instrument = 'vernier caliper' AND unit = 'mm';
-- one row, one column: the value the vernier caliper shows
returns 16.9 mm
